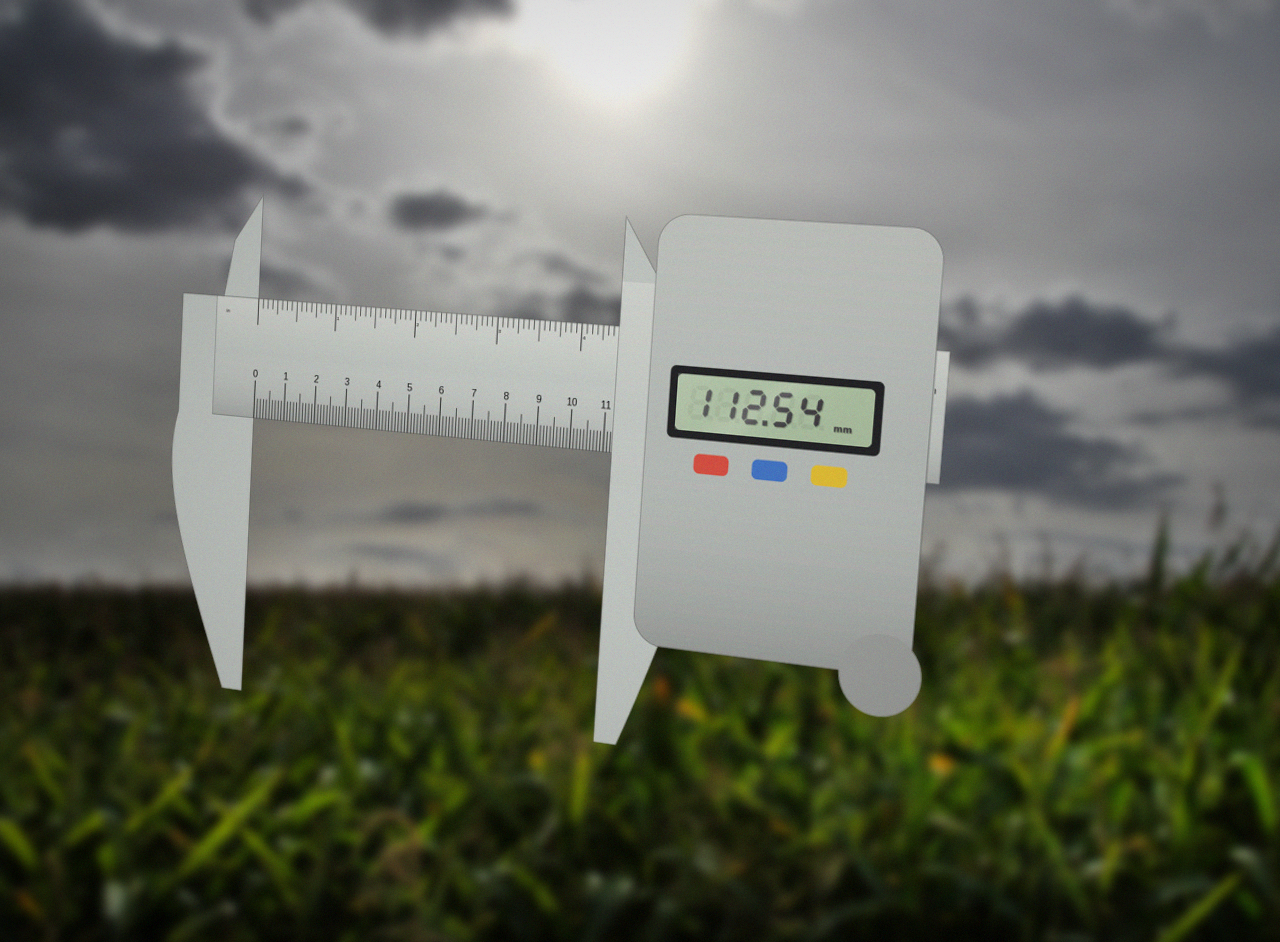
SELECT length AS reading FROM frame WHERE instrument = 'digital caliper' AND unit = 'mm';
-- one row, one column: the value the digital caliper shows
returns 112.54 mm
